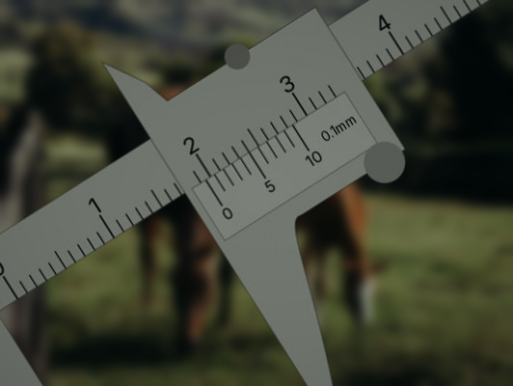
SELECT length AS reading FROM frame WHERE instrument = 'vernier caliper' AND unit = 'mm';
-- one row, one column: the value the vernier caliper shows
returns 19.5 mm
